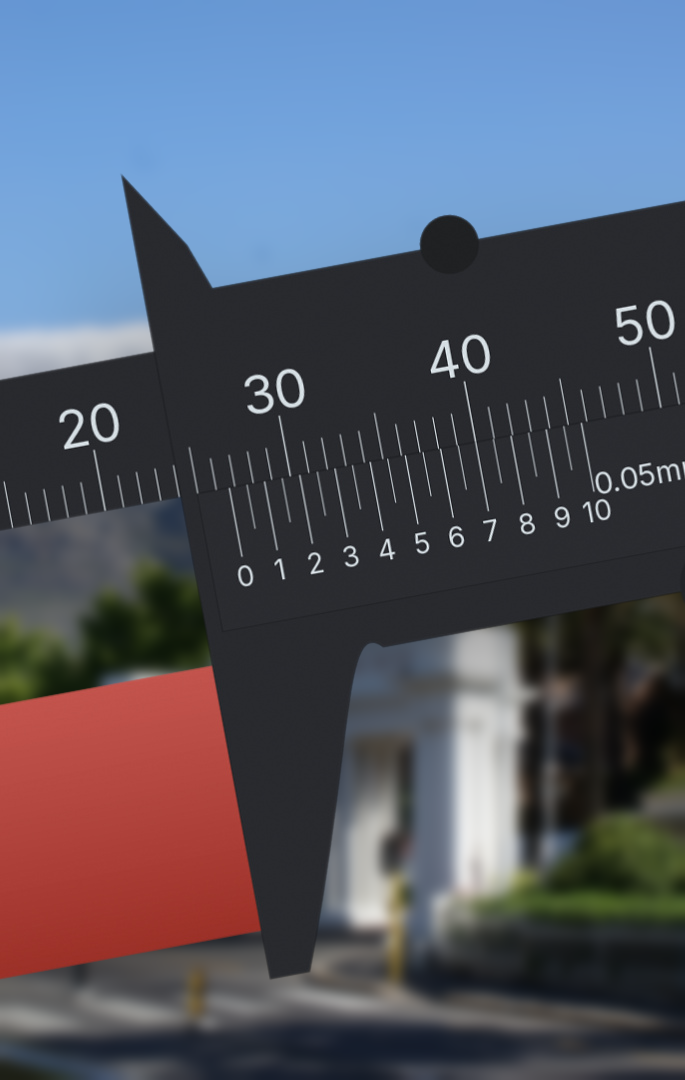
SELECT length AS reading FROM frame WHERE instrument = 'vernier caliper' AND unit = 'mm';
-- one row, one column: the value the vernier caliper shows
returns 26.7 mm
